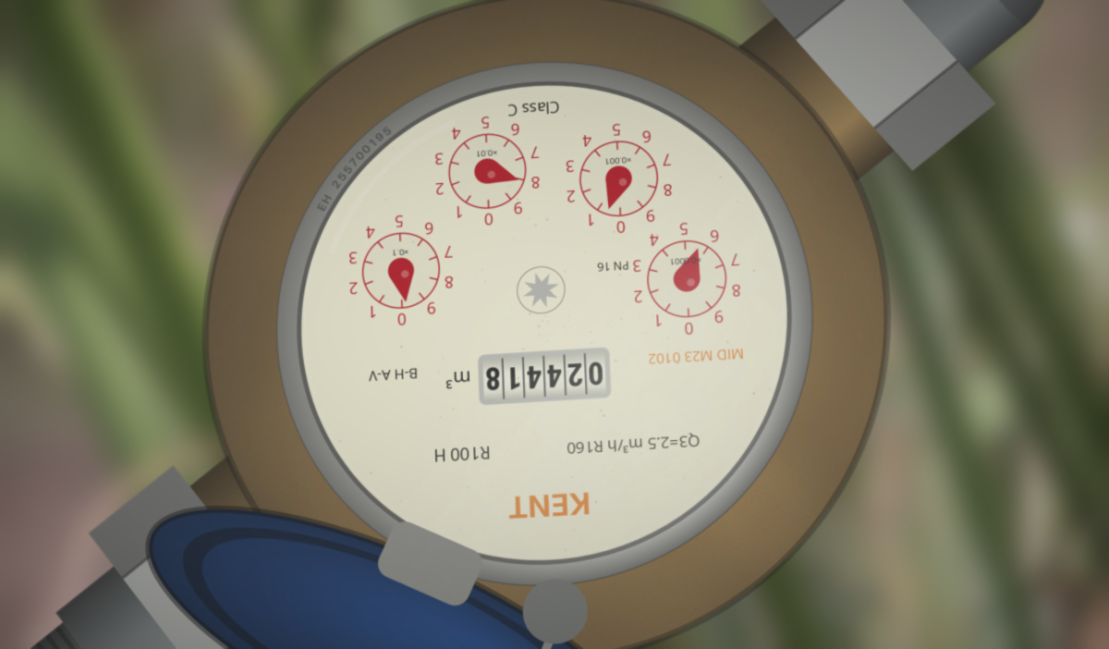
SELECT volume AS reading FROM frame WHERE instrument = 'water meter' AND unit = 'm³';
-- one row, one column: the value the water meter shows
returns 24417.9805 m³
